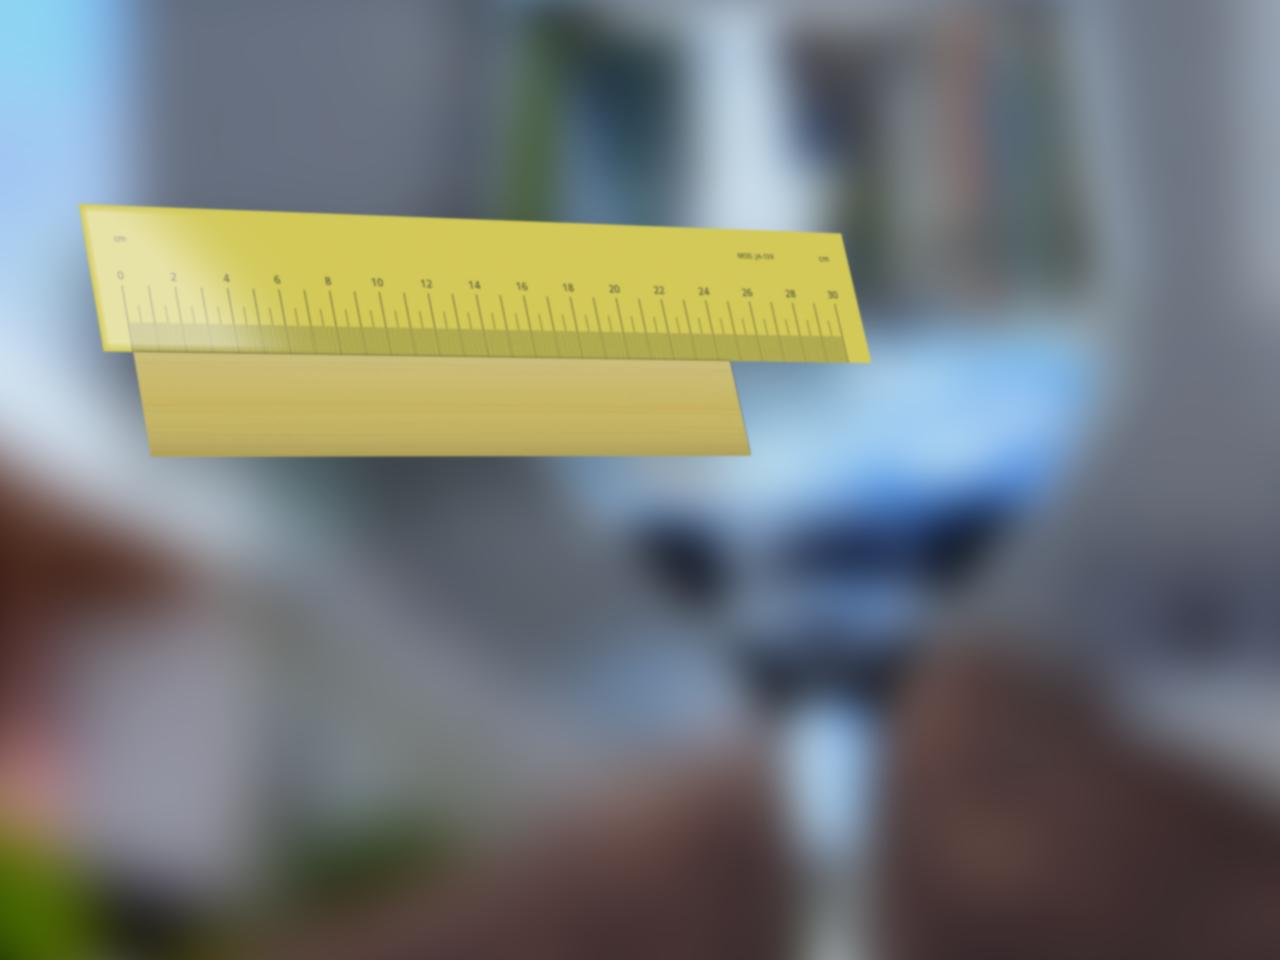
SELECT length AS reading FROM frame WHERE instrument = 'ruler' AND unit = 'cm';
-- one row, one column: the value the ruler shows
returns 24.5 cm
